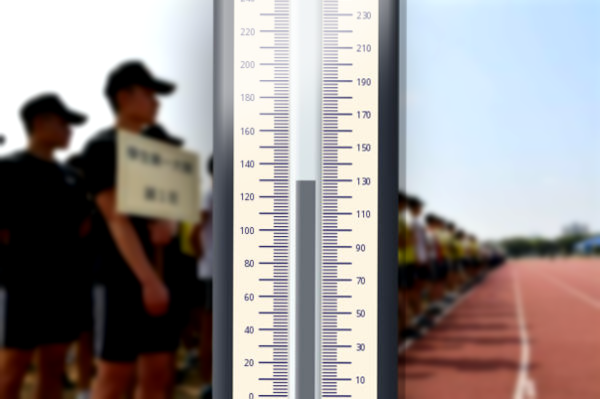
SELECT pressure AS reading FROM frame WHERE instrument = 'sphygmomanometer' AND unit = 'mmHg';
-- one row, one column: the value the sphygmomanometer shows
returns 130 mmHg
